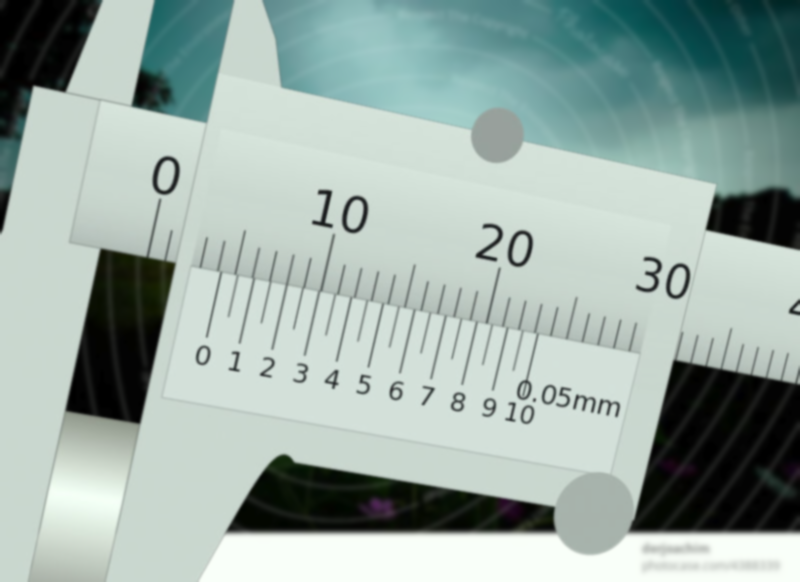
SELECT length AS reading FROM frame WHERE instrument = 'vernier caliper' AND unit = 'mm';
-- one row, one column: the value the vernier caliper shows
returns 4.2 mm
